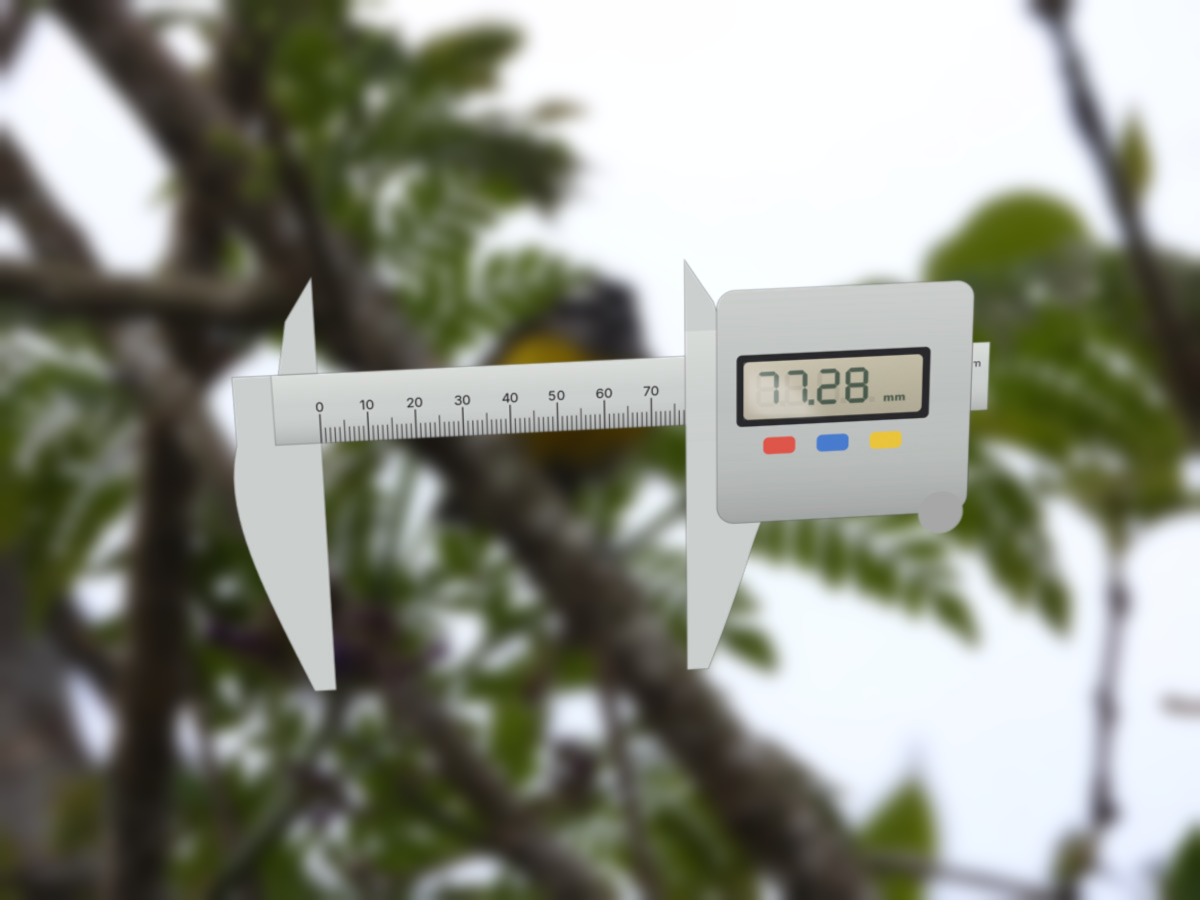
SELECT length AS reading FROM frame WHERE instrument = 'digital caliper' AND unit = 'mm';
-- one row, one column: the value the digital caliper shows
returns 77.28 mm
